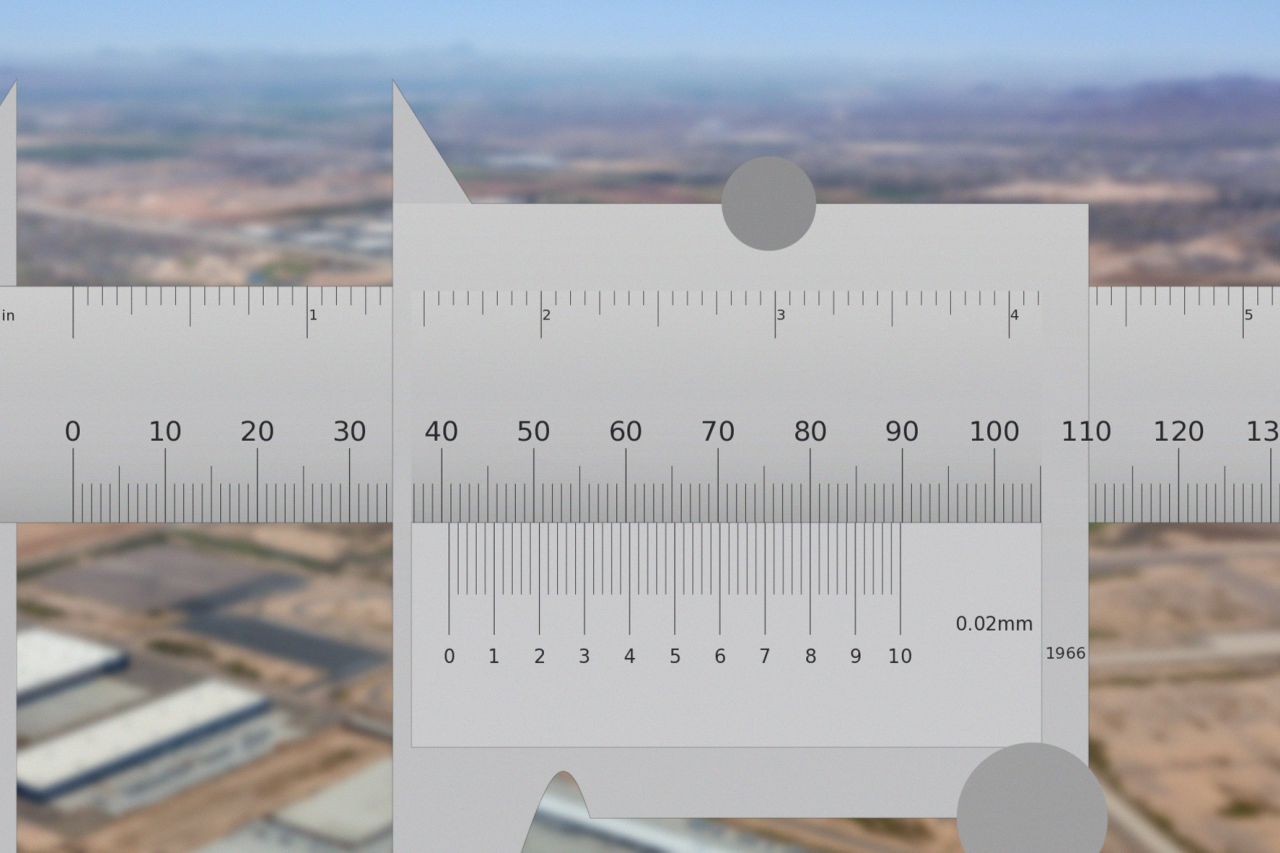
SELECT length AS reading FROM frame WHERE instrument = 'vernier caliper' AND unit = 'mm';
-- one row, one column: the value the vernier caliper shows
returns 40.8 mm
